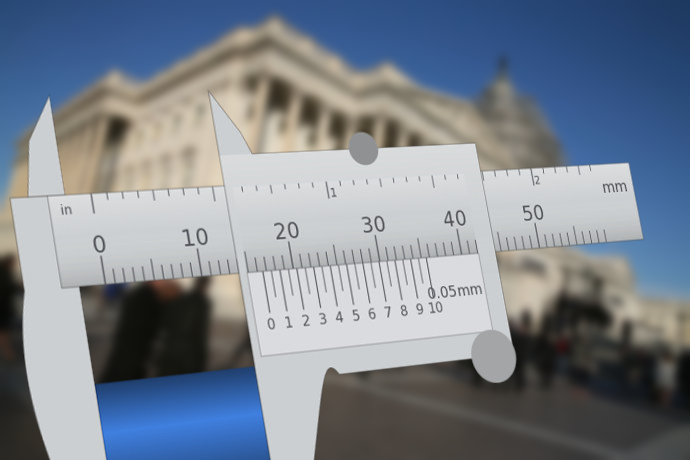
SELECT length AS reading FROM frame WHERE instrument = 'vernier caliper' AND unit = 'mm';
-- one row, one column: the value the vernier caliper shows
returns 16.6 mm
